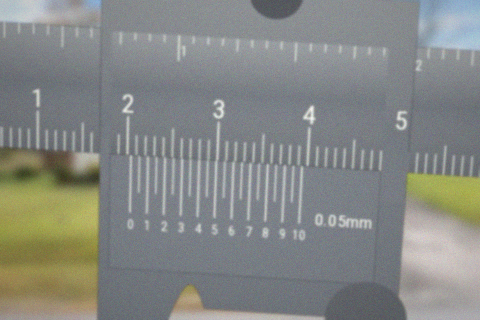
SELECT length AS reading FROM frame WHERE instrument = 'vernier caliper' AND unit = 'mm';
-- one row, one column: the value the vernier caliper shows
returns 20.4 mm
